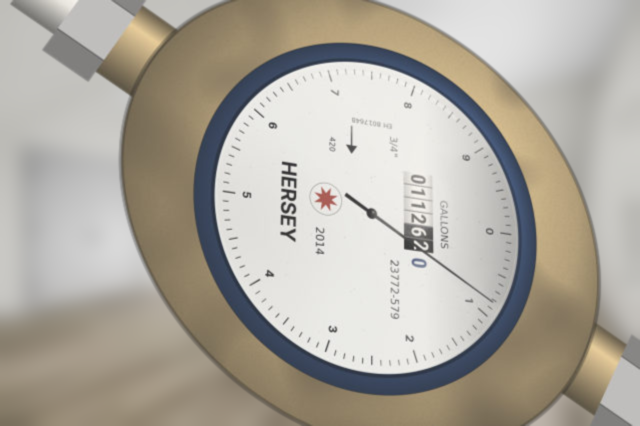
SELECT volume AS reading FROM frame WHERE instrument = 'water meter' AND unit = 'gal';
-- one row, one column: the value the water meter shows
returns 112620.8 gal
